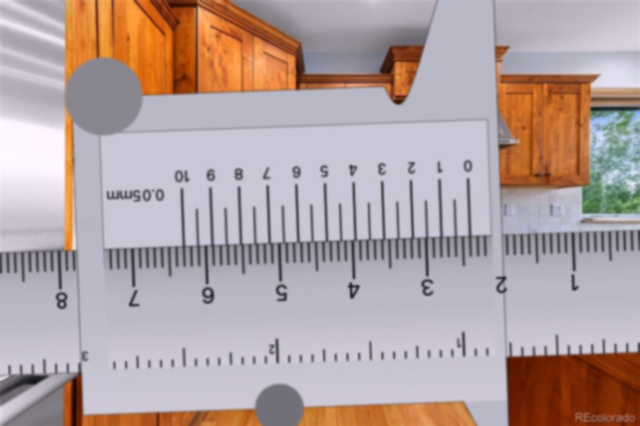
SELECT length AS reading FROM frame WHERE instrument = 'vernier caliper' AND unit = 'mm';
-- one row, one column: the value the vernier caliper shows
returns 24.0 mm
